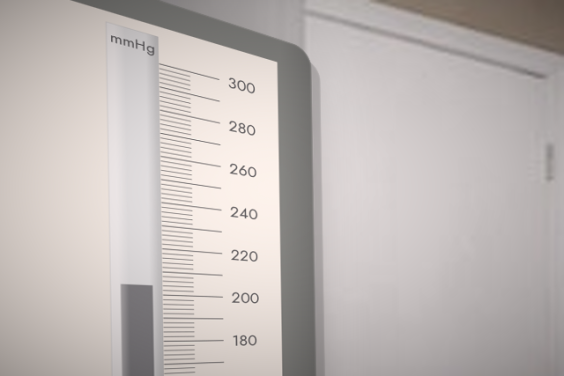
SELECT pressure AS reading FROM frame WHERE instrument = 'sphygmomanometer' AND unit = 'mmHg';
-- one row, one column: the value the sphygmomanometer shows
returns 204 mmHg
